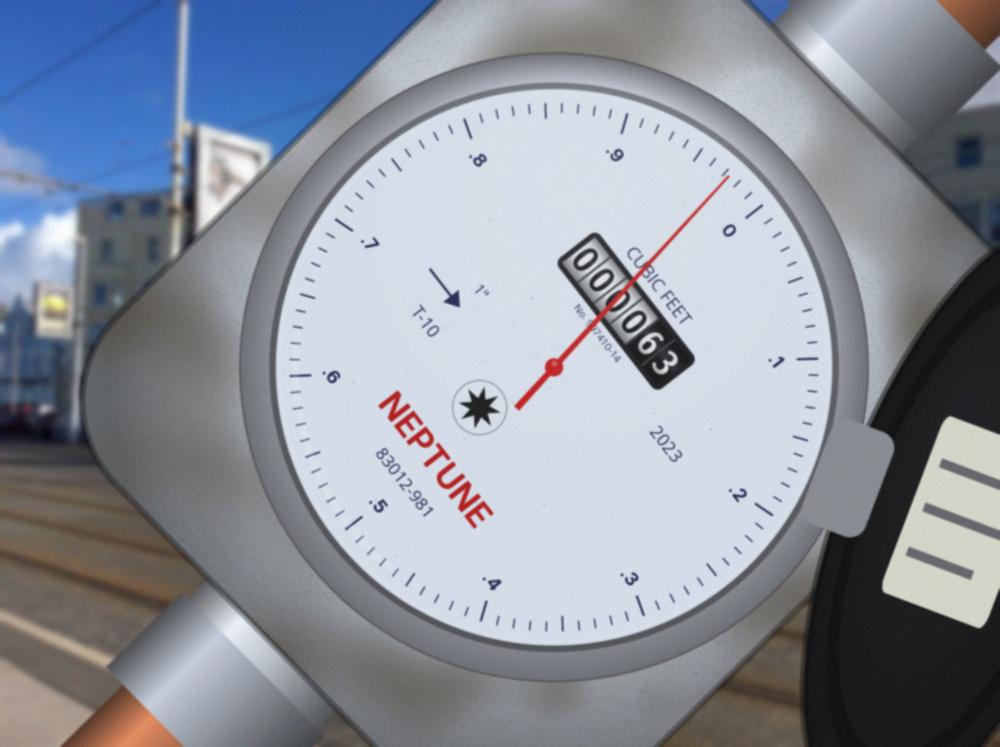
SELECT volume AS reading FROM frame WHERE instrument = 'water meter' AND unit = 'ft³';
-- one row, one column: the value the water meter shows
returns 62.97 ft³
